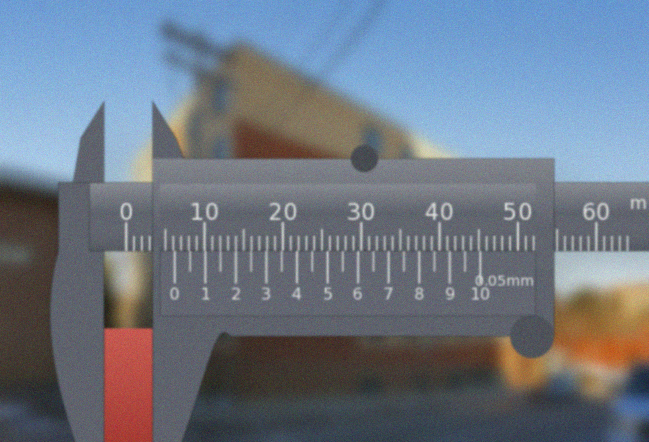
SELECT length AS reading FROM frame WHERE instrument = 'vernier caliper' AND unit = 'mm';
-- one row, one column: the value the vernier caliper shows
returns 6.2 mm
